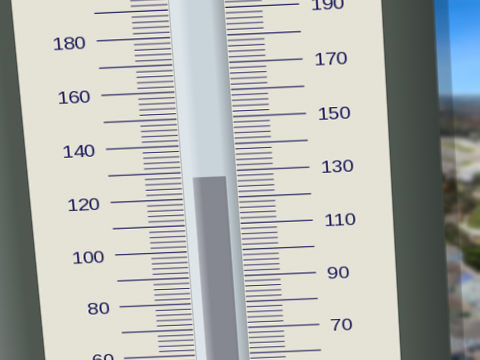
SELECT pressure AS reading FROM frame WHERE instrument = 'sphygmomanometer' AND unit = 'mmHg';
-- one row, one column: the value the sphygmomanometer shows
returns 128 mmHg
